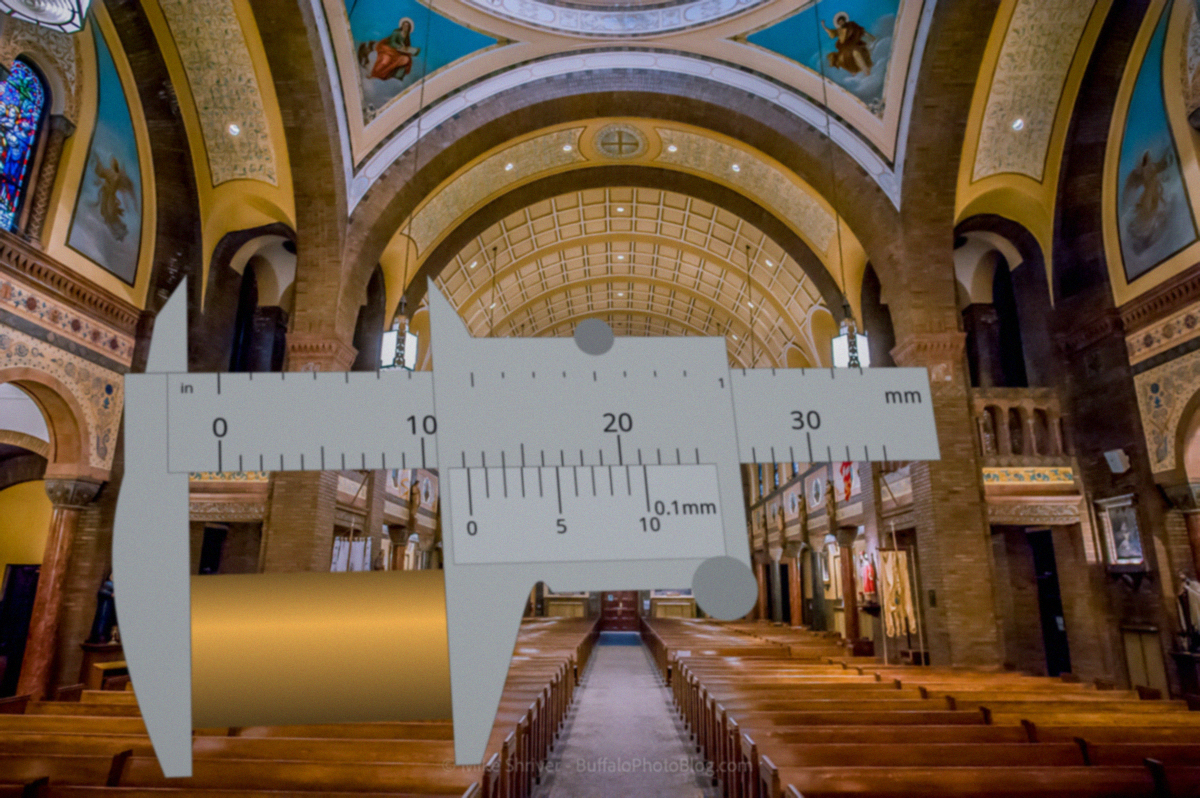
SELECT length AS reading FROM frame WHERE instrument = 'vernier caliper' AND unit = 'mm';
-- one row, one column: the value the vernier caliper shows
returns 12.2 mm
